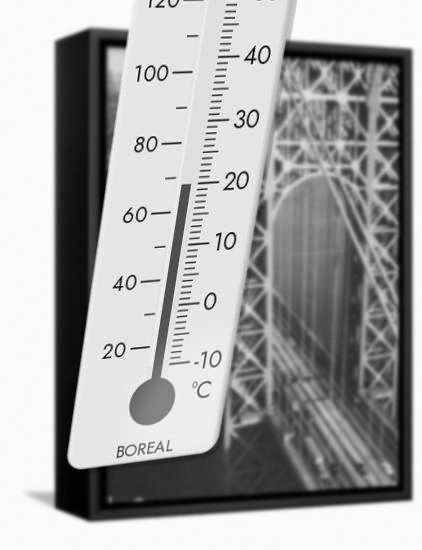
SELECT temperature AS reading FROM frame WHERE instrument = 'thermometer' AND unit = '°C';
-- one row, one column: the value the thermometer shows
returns 20 °C
